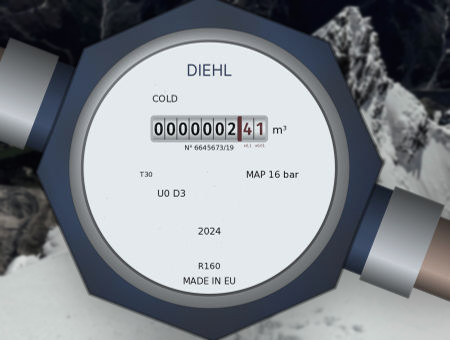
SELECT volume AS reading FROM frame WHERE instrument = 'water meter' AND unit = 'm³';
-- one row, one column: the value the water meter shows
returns 2.41 m³
